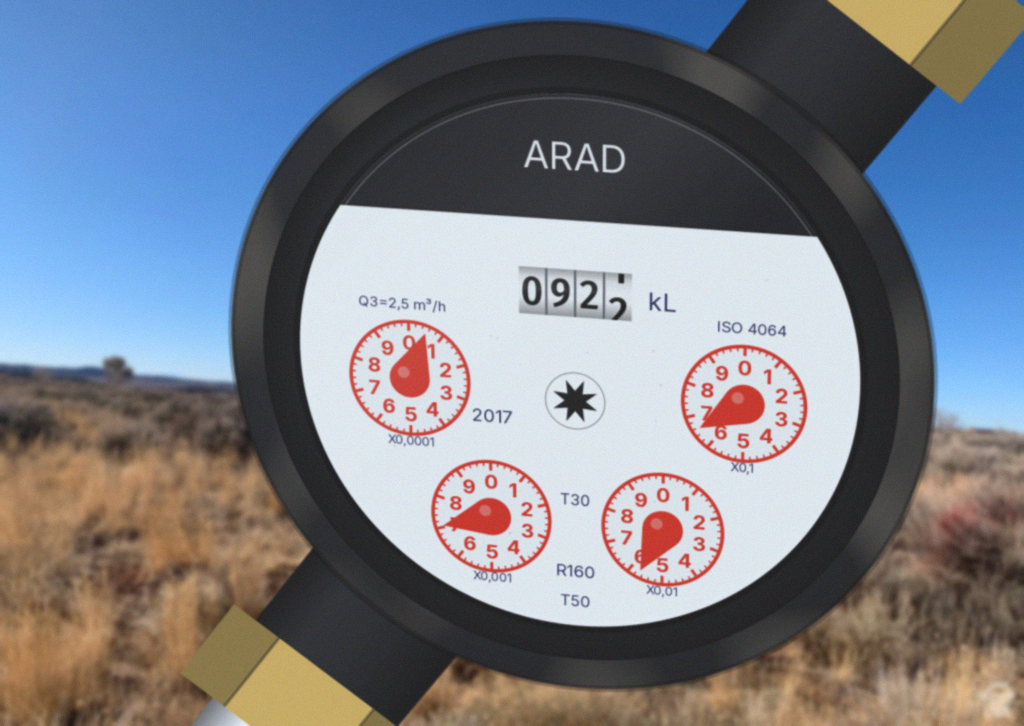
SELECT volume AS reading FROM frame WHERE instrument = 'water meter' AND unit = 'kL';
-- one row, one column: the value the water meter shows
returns 921.6570 kL
